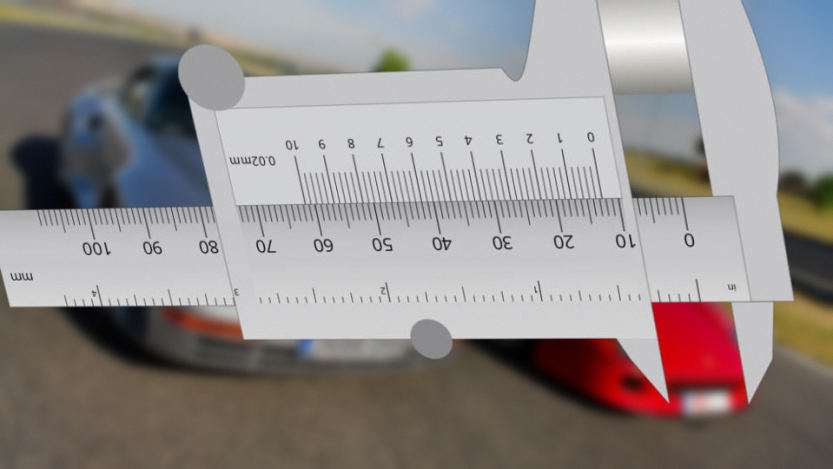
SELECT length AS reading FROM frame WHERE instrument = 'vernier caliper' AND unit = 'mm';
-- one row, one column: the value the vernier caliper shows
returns 12.6 mm
